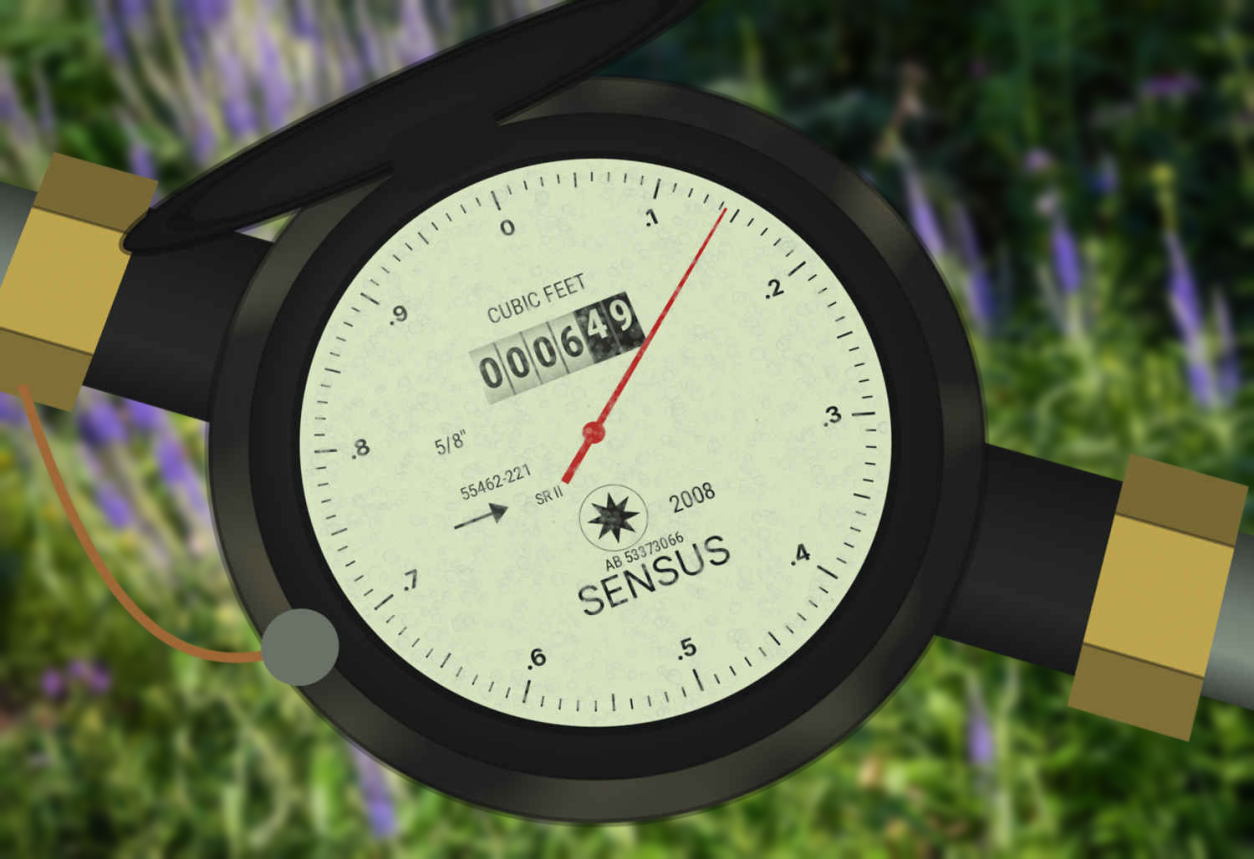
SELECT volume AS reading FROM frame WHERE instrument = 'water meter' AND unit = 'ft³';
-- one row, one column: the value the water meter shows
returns 649.14 ft³
